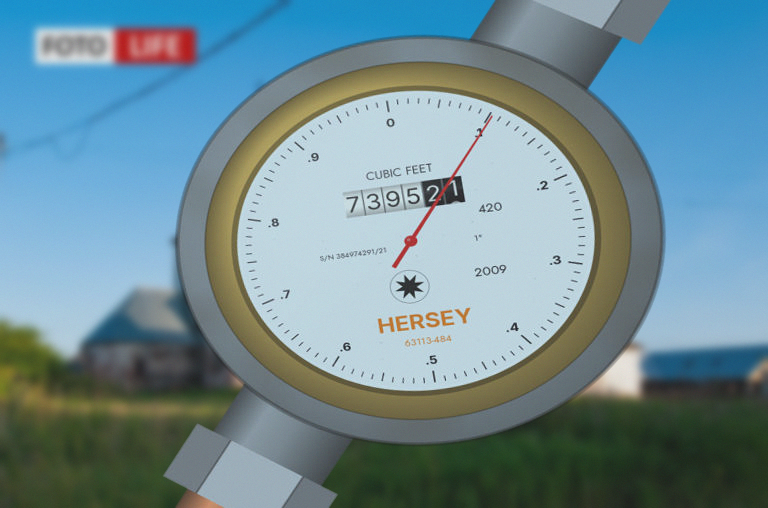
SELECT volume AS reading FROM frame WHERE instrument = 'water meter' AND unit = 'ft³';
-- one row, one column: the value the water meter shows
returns 739521.10 ft³
